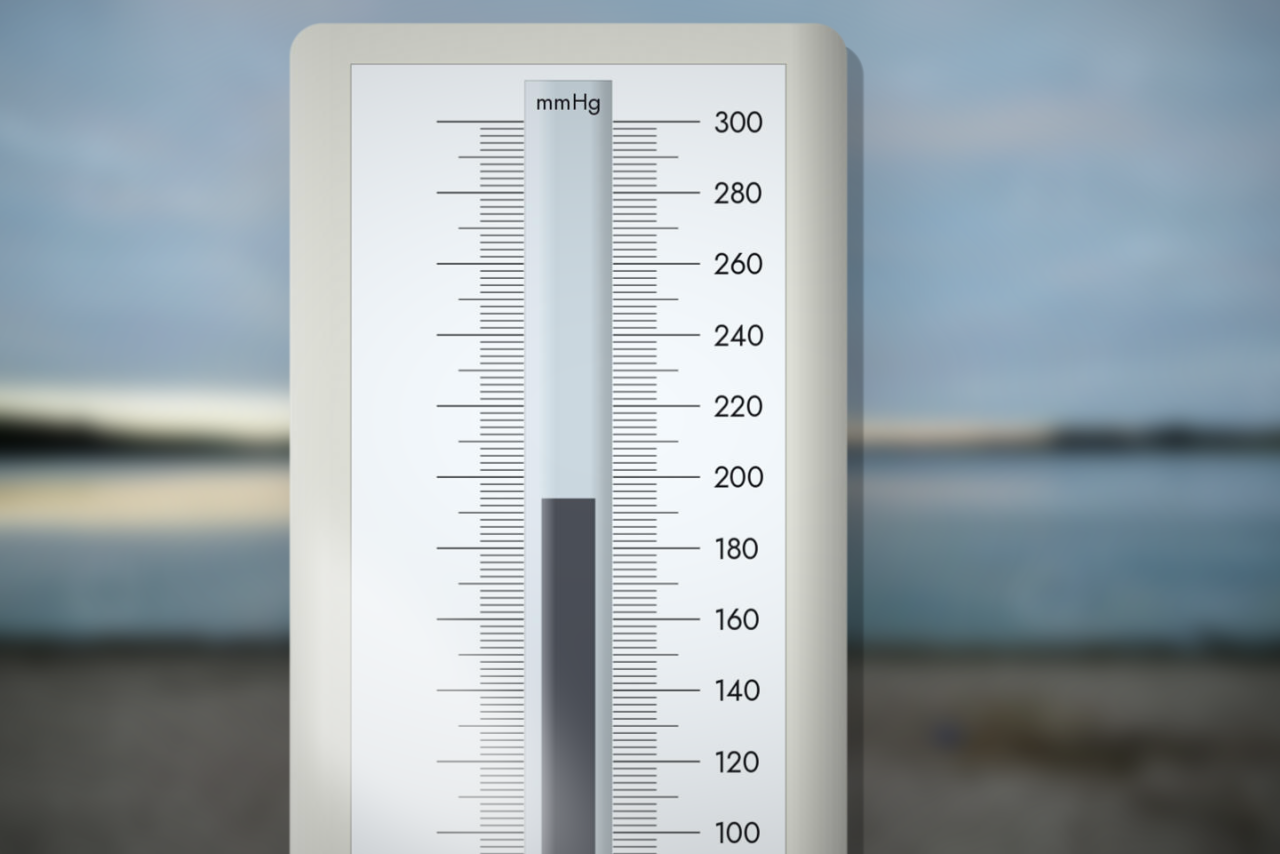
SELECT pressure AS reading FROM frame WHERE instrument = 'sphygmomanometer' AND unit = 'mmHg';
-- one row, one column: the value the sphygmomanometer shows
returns 194 mmHg
